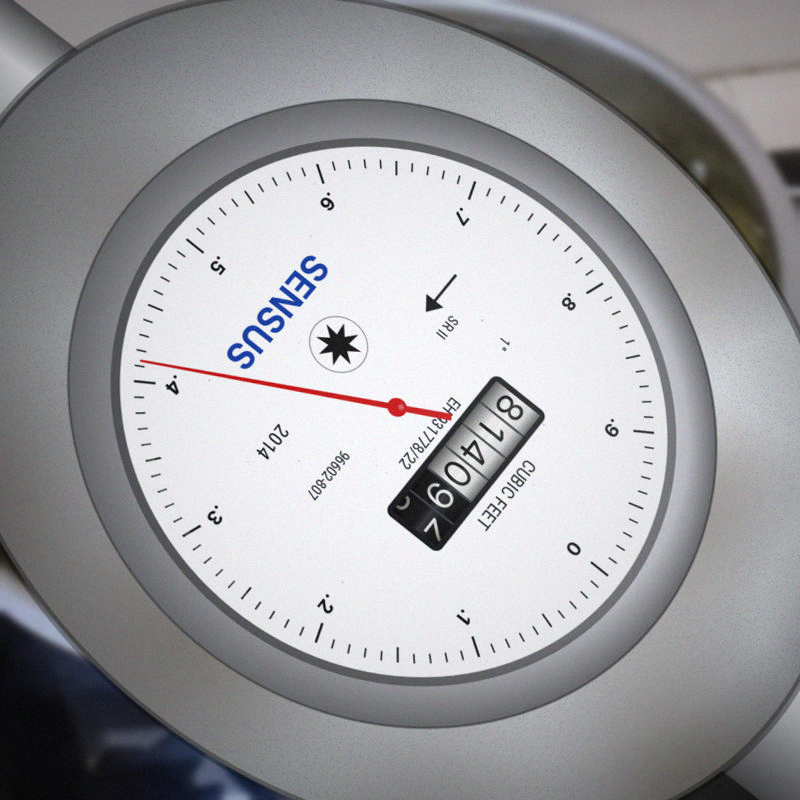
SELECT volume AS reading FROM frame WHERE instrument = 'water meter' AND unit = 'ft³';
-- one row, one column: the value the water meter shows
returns 814092.41 ft³
